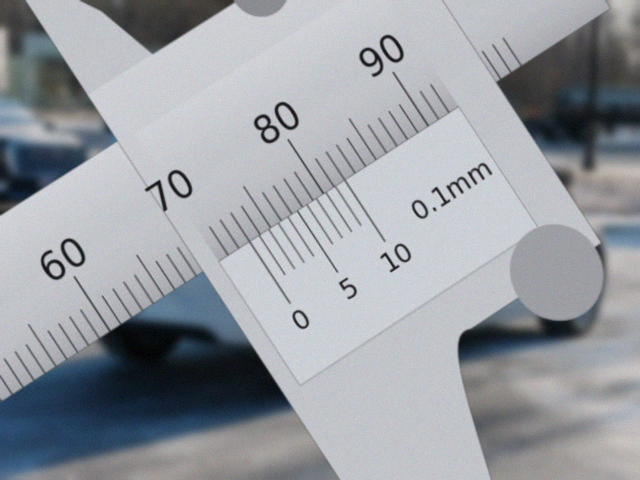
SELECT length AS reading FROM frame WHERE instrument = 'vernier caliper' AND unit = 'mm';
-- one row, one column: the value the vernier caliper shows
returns 73.0 mm
